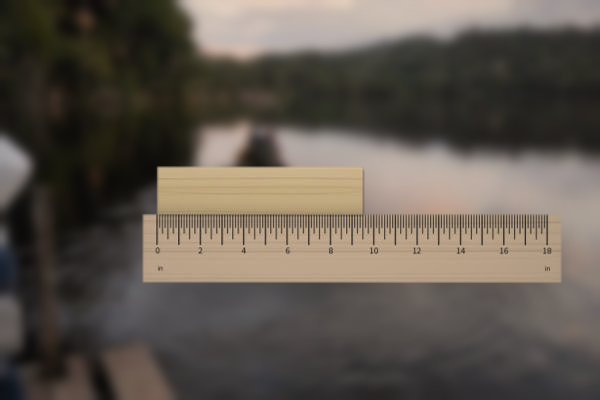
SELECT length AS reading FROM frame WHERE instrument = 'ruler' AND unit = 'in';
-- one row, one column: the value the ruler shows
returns 9.5 in
